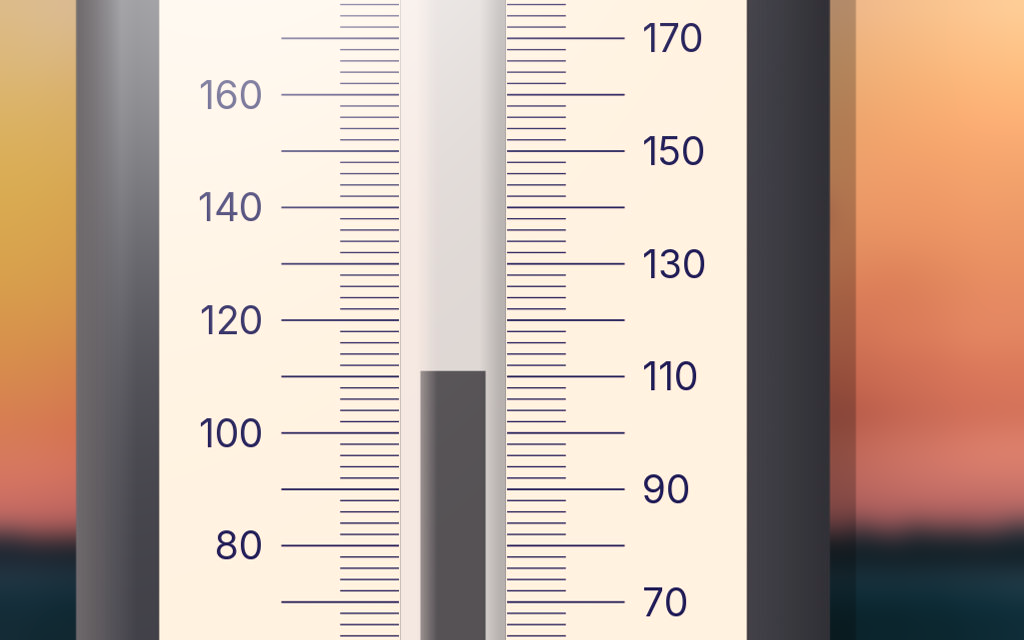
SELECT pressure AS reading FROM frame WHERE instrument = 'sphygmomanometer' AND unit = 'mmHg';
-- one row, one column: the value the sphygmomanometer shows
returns 111 mmHg
